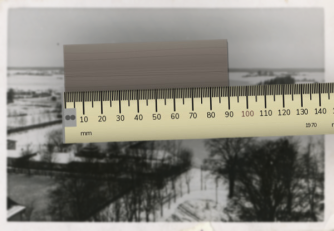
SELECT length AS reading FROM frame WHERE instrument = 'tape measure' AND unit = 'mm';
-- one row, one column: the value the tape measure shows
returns 90 mm
